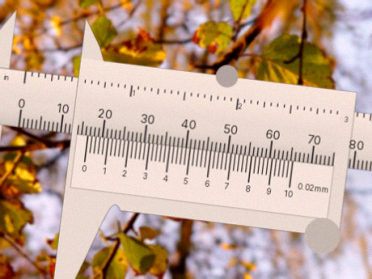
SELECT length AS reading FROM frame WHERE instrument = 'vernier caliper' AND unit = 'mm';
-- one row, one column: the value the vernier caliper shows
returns 16.5 mm
